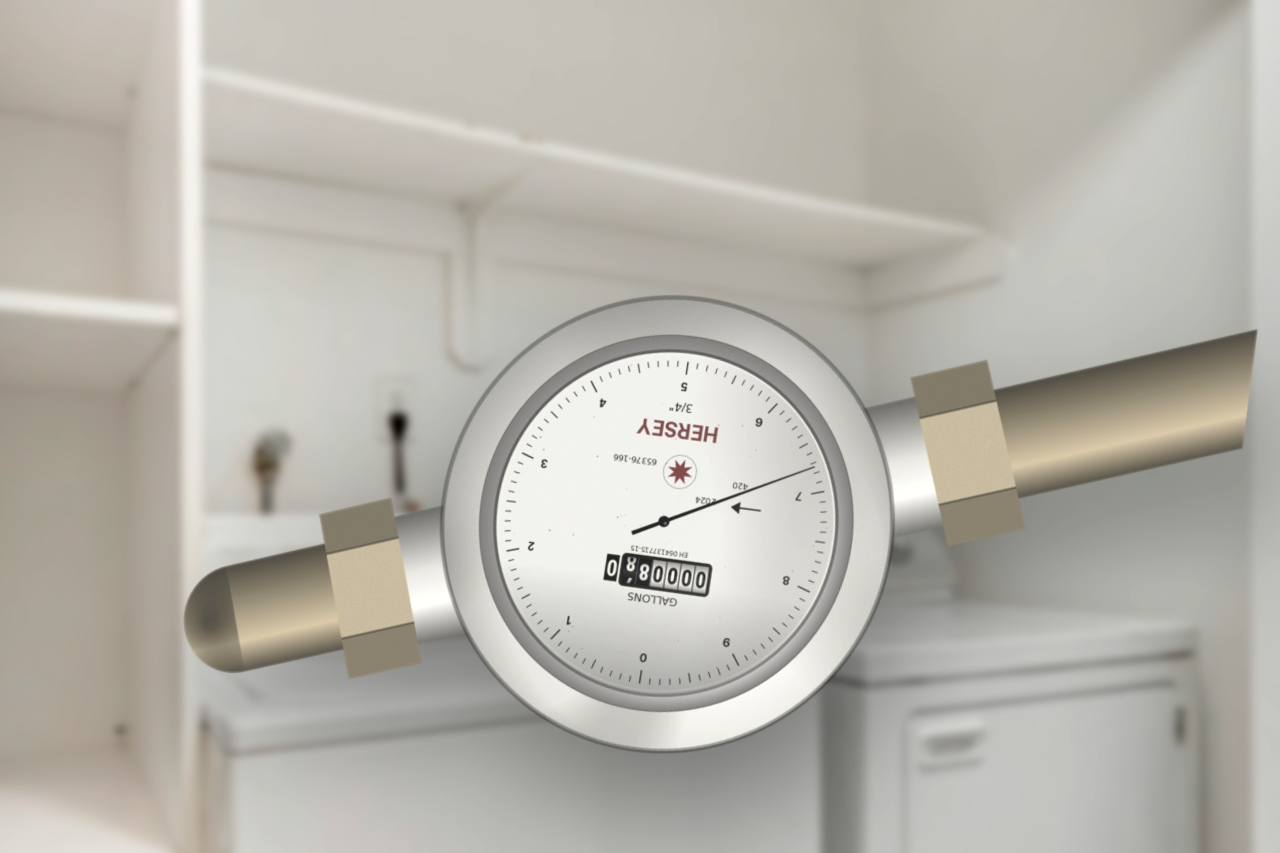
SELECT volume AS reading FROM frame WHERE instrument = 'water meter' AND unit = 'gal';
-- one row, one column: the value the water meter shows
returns 876.7 gal
